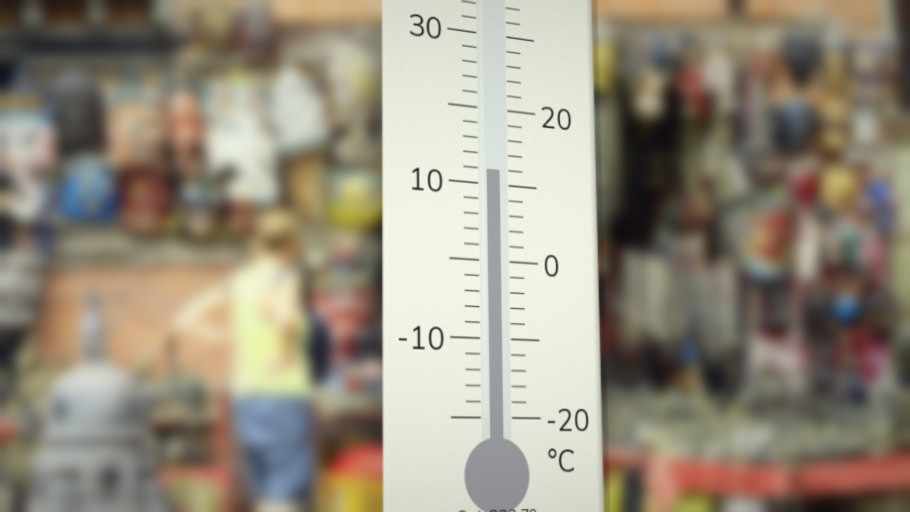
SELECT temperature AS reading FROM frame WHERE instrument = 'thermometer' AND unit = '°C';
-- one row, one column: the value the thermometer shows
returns 12 °C
